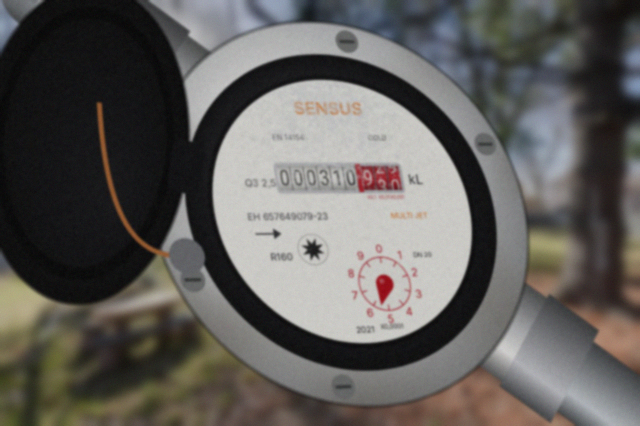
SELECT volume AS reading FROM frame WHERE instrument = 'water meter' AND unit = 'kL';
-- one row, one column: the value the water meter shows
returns 310.9295 kL
